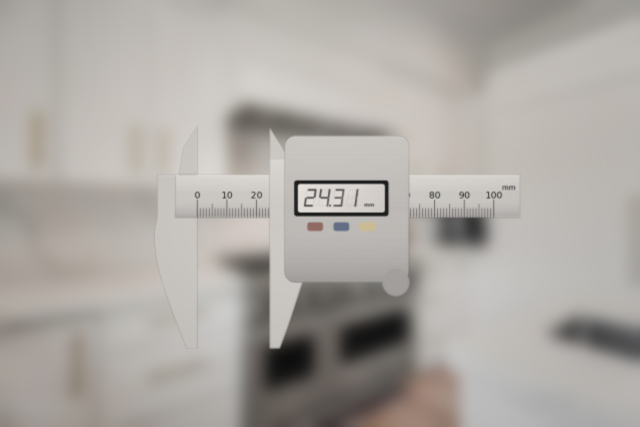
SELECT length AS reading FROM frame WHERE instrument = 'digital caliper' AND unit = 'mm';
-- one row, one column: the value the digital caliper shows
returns 24.31 mm
